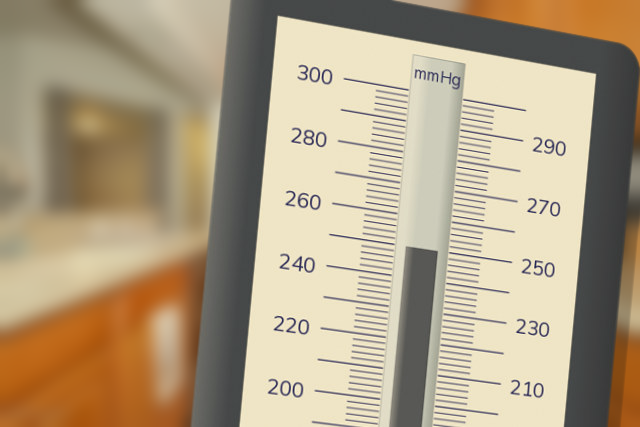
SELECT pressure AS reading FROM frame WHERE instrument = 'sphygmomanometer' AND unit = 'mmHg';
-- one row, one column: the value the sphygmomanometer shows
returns 250 mmHg
